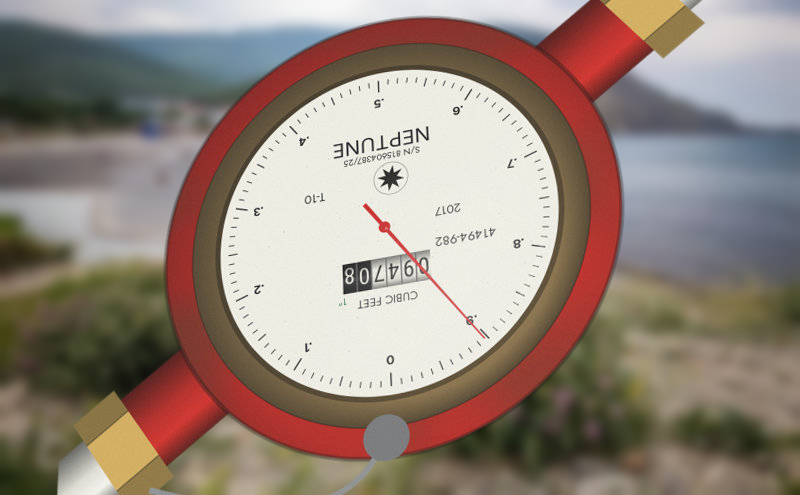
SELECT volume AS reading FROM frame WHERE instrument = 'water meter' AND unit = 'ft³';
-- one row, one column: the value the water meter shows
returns 94707.90 ft³
